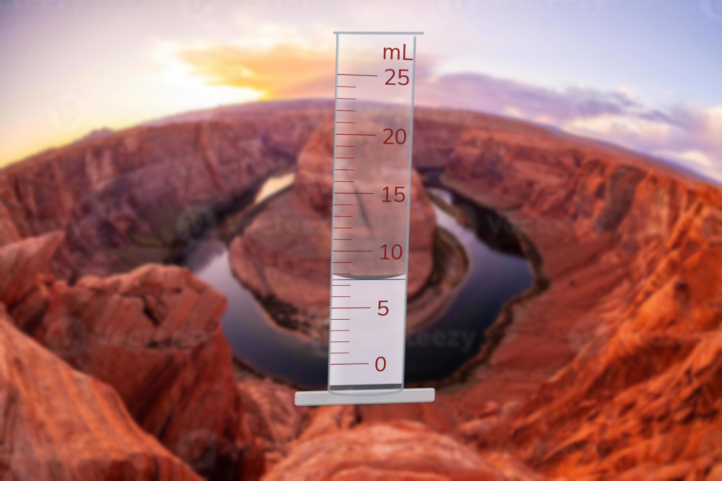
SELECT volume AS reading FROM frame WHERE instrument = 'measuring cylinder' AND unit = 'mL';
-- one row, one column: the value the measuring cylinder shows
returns 7.5 mL
